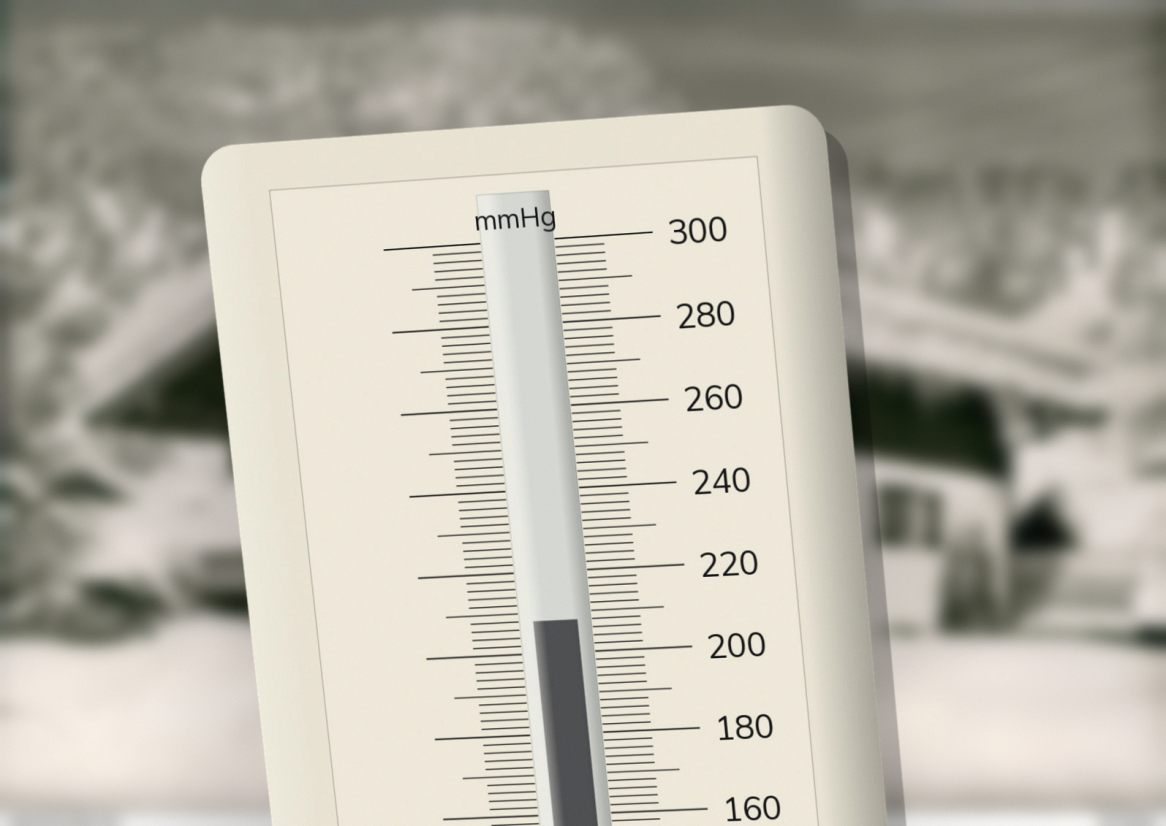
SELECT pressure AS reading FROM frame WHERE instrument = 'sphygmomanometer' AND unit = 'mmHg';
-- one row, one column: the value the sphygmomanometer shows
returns 208 mmHg
